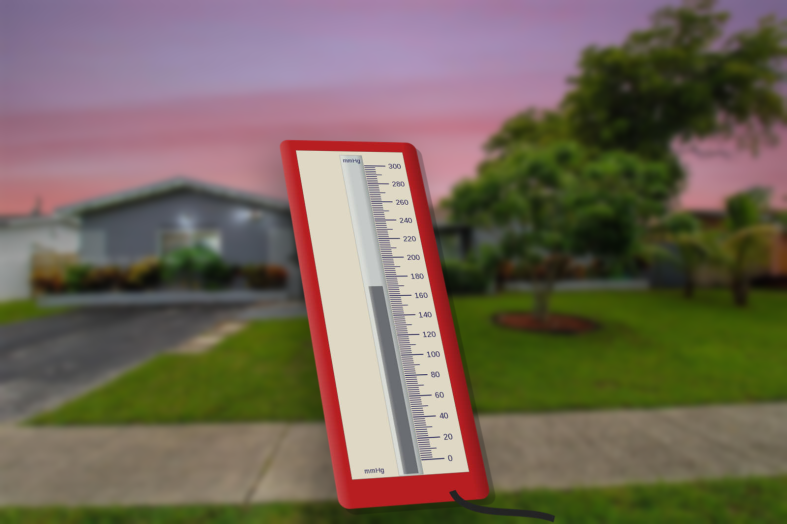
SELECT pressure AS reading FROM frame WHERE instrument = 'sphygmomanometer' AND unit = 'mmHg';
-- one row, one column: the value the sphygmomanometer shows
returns 170 mmHg
